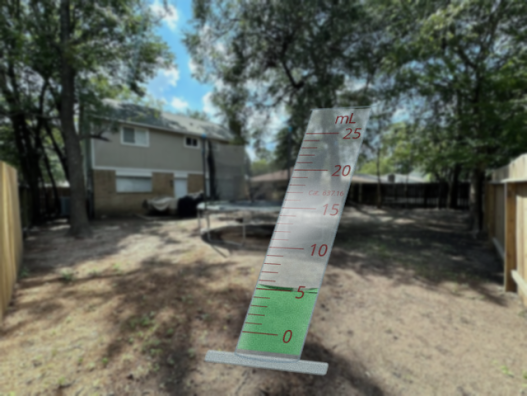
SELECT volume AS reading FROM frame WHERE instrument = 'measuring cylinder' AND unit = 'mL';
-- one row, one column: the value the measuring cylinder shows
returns 5 mL
